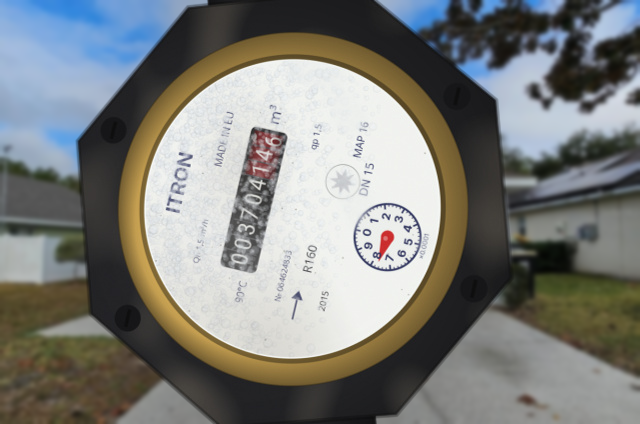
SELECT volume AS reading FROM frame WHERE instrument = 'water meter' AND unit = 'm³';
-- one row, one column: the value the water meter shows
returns 3704.1457 m³
